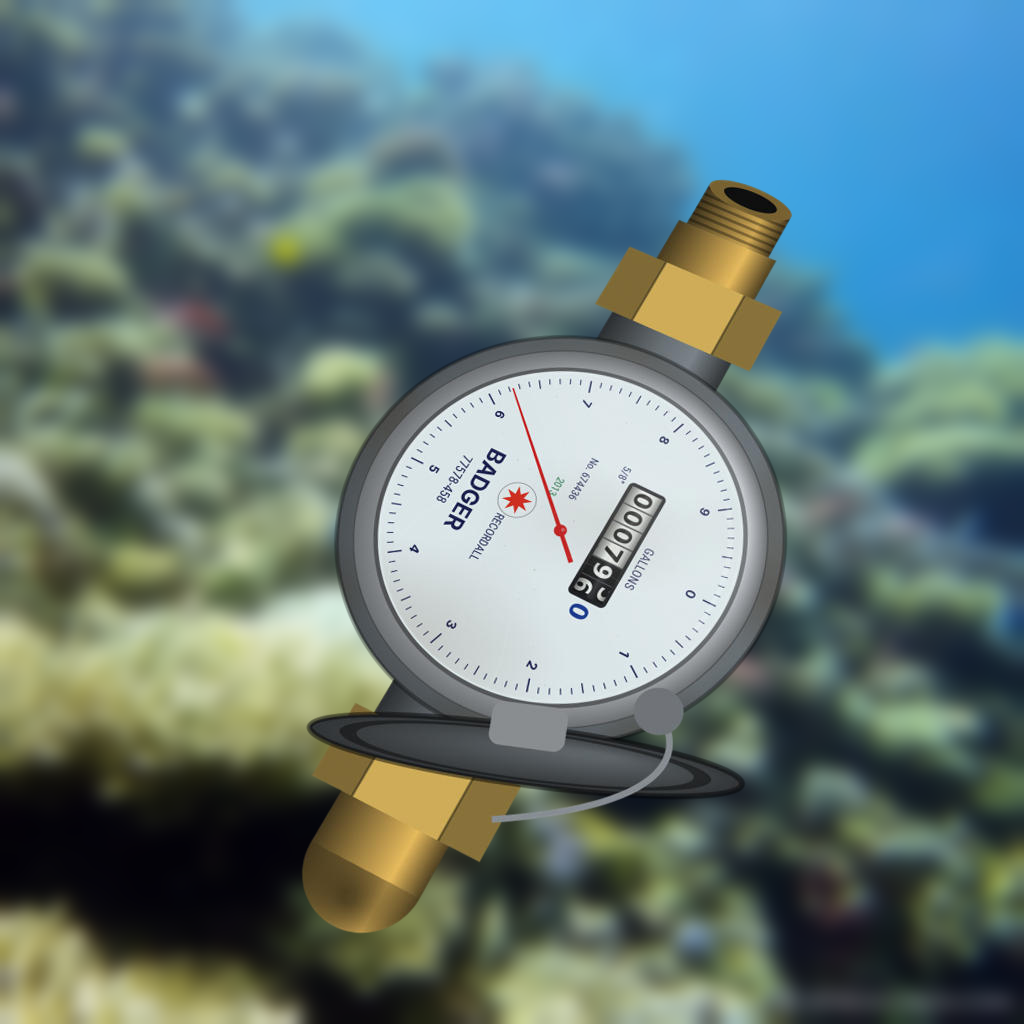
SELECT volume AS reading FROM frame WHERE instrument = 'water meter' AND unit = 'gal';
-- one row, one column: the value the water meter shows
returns 7956.2 gal
